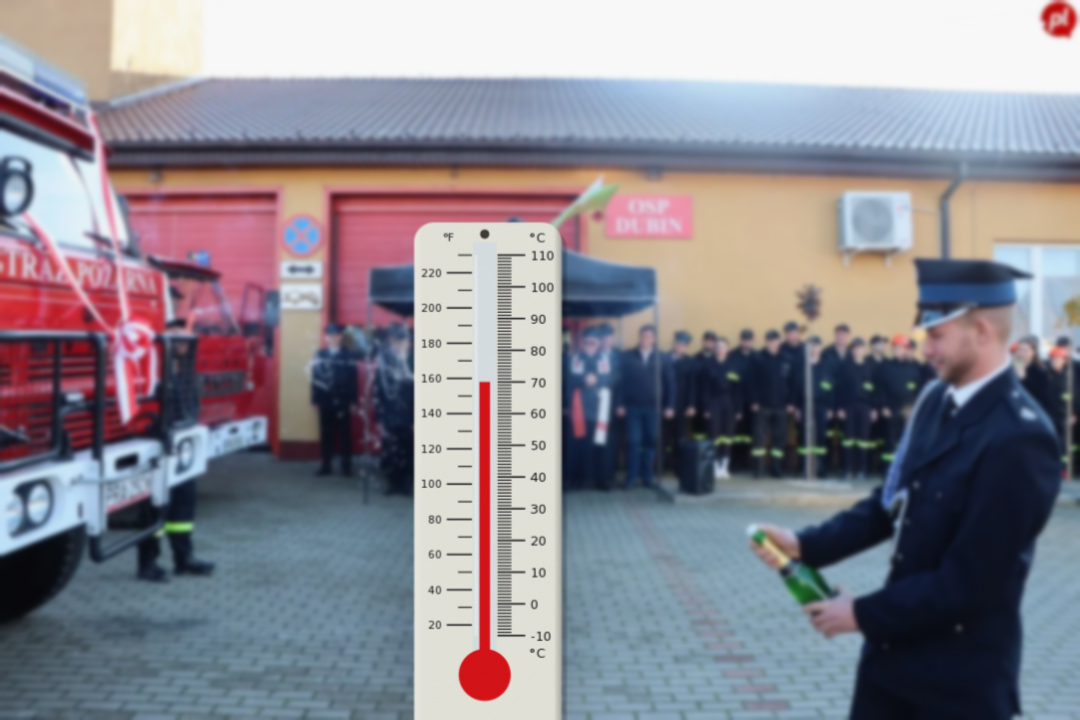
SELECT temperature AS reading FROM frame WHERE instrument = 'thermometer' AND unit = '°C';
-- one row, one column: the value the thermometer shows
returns 70 °C
